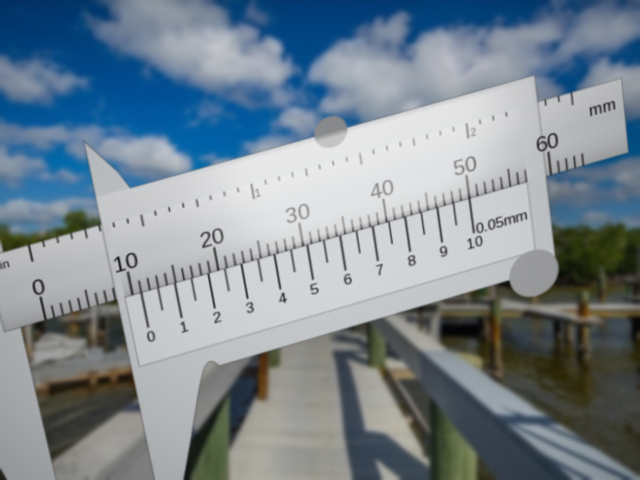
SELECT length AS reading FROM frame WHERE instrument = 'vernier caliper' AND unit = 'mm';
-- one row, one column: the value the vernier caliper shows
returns 11.0 mm
